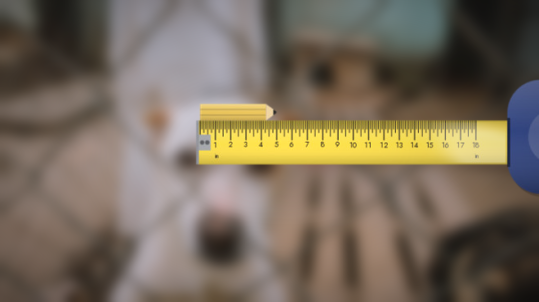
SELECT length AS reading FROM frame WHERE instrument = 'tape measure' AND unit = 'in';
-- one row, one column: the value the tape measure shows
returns 5 in
